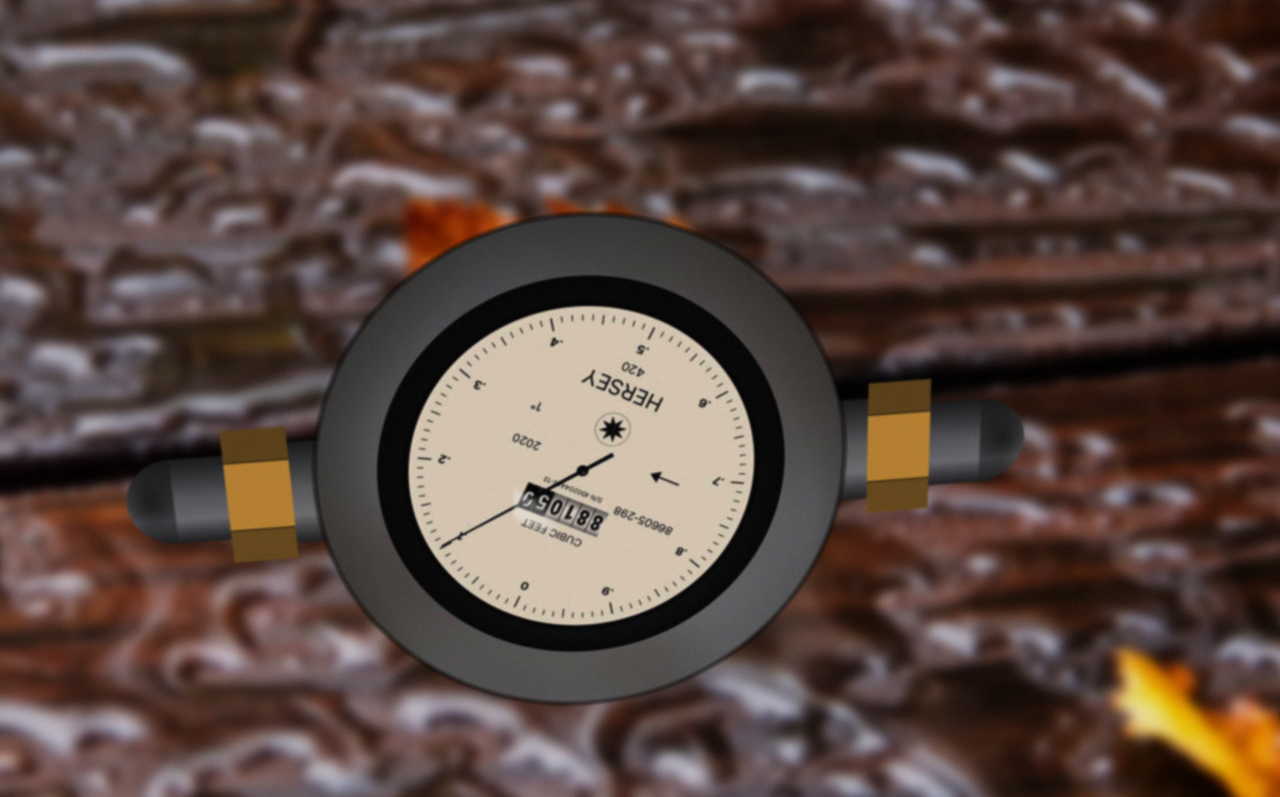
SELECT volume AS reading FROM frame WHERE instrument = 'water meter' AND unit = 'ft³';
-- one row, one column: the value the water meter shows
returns 881050.10 ft³
